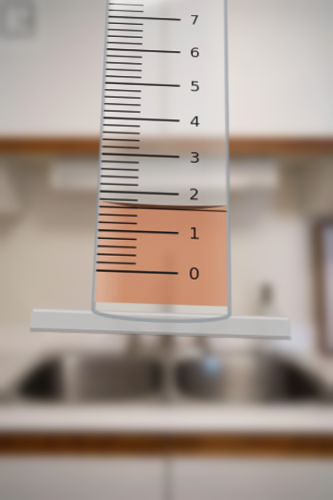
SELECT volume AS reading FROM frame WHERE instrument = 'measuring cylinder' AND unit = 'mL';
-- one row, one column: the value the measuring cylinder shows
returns 1.6 mL
